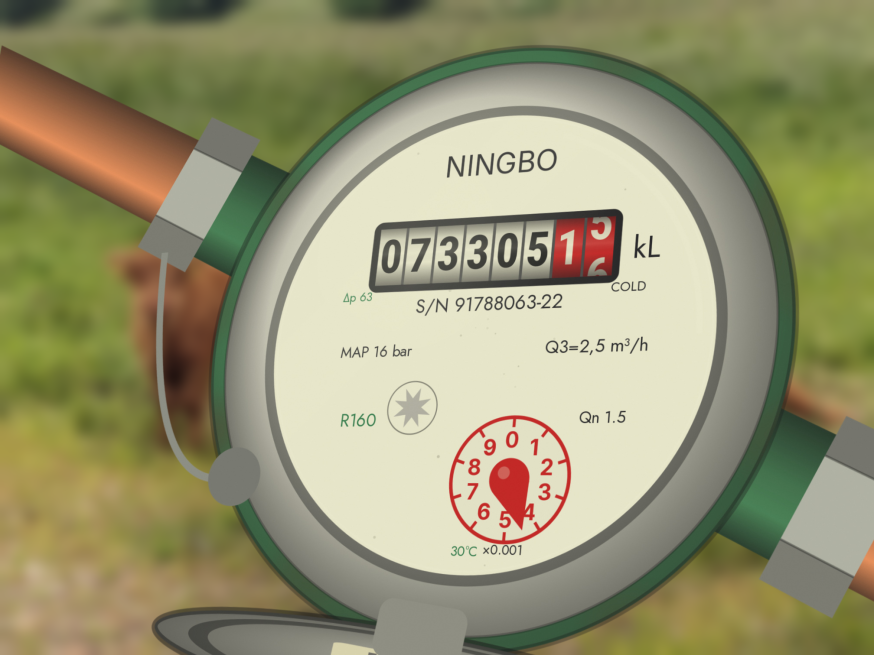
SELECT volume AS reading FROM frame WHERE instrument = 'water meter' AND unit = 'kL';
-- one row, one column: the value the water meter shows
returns 73305.154 kL
